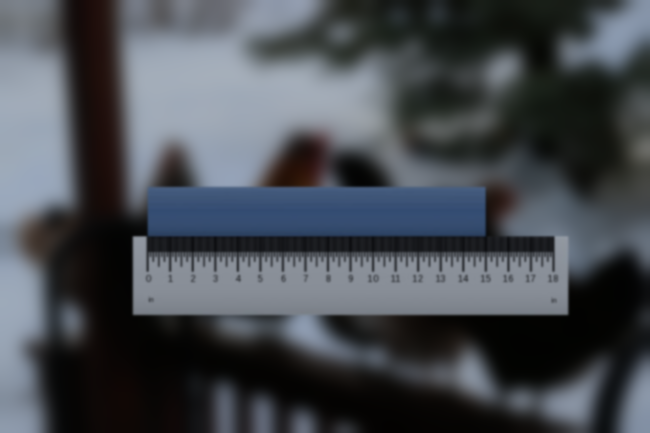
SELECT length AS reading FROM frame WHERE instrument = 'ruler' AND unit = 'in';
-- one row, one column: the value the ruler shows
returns 15 in
